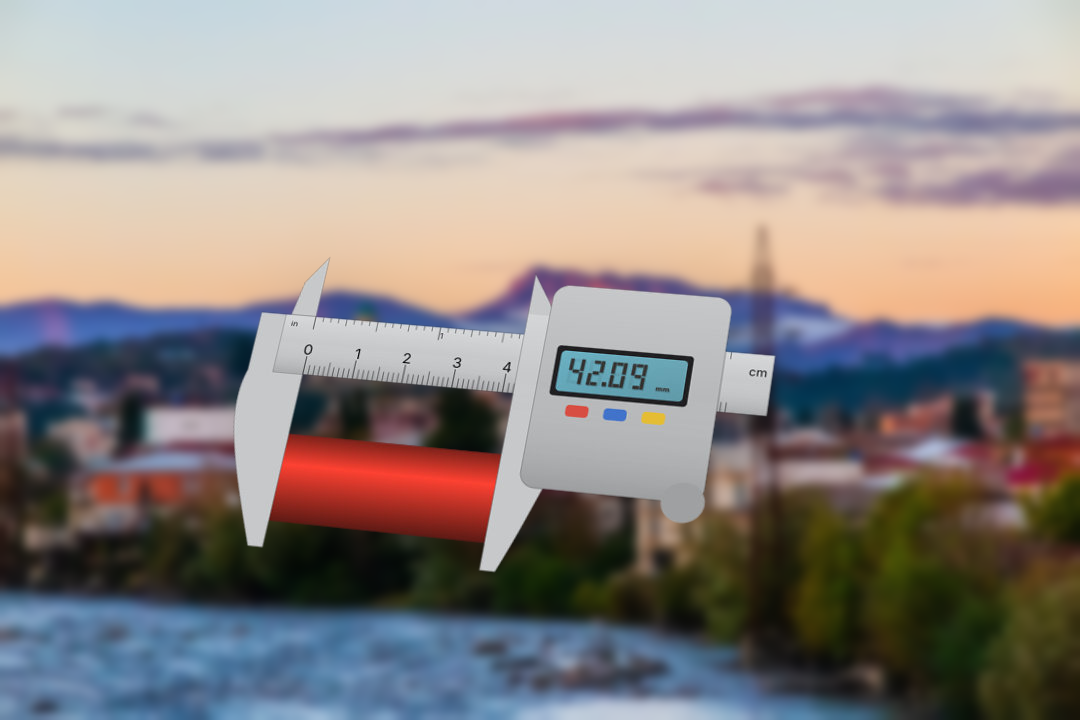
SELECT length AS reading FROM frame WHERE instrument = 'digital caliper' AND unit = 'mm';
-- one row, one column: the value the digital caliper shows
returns 42.09 mm
